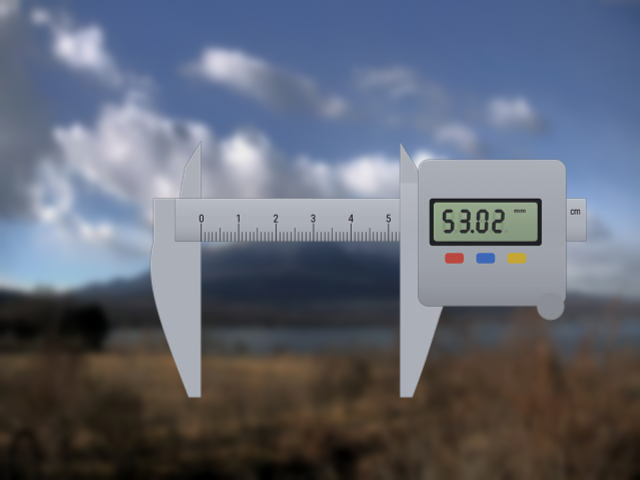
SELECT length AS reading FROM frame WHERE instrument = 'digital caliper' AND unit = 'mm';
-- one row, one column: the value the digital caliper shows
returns 53.02 mm
